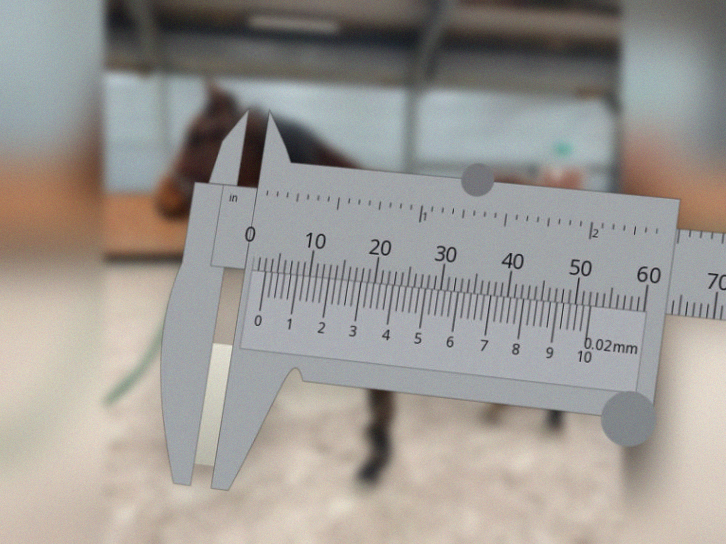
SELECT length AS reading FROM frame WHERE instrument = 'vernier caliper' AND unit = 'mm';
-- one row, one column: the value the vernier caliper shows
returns 3.2 mm
